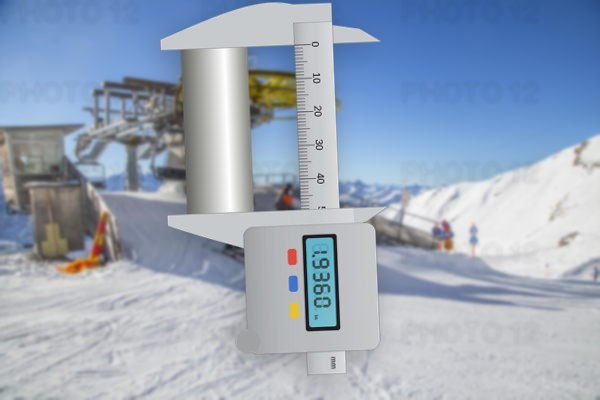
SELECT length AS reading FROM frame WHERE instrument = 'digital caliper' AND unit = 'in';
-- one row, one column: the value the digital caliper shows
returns 1.9360 in
